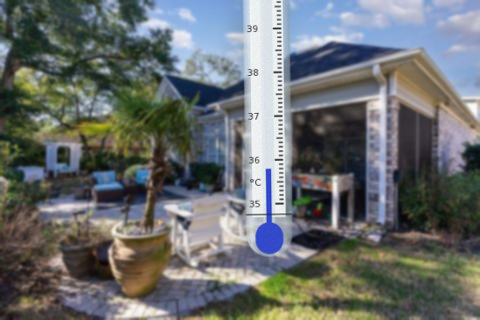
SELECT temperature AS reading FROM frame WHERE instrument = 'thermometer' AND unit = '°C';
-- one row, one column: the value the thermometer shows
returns 35.8 °C
